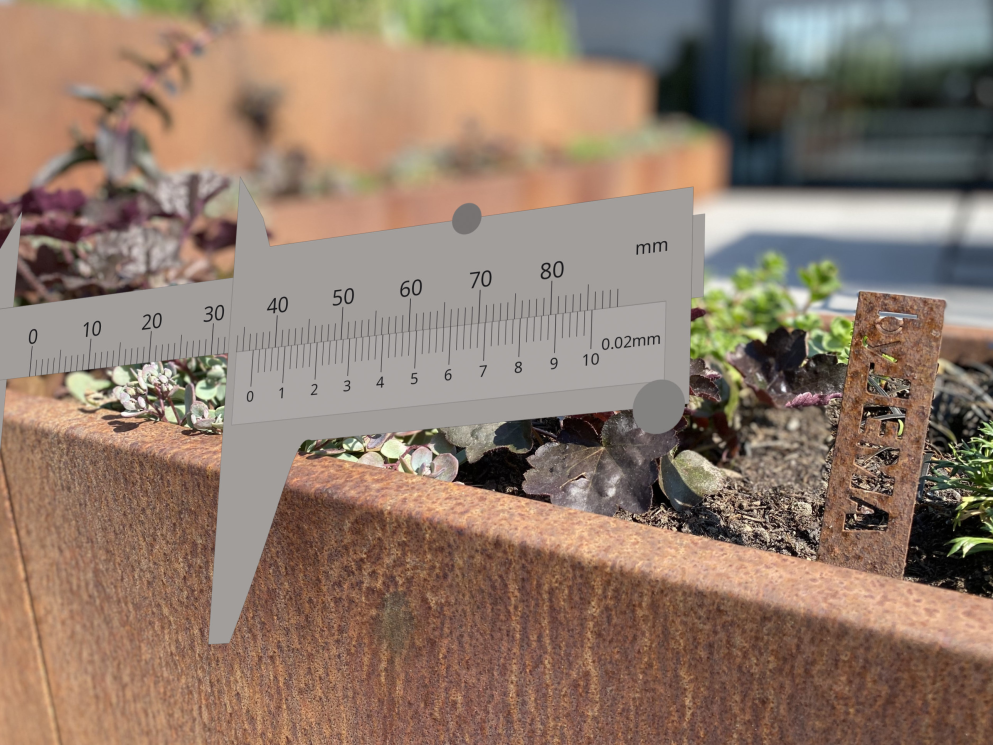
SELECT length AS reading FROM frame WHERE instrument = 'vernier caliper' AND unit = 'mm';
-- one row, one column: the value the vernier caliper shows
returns 36.6 mm
